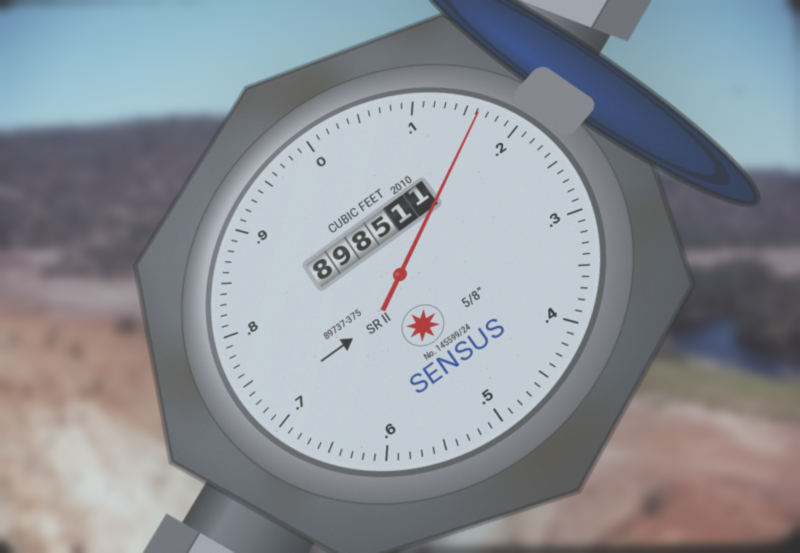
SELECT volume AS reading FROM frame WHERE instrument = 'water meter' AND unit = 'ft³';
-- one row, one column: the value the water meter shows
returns 898511.16 ft³
